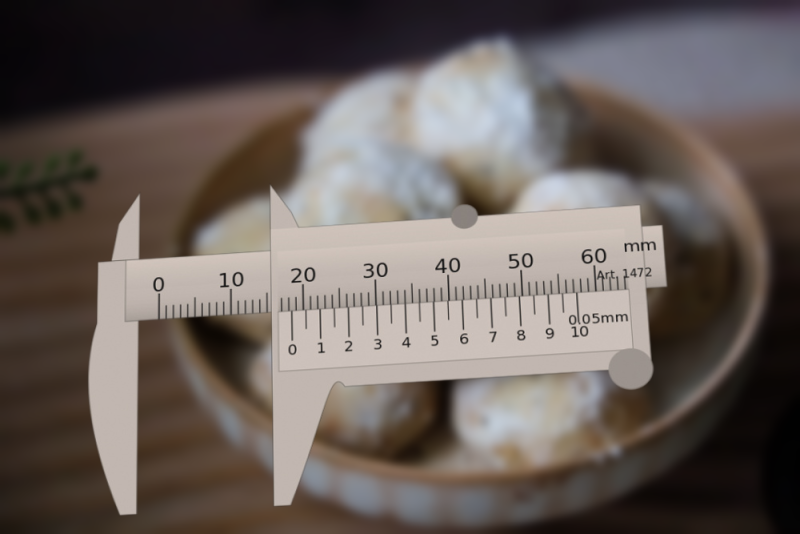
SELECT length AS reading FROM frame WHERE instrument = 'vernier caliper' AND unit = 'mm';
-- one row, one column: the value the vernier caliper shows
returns 18.4 mm
